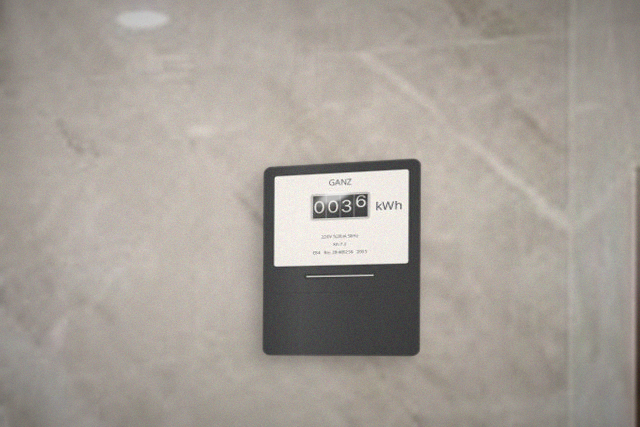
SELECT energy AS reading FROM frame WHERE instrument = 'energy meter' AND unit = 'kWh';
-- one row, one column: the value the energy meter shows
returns 36 kWh
